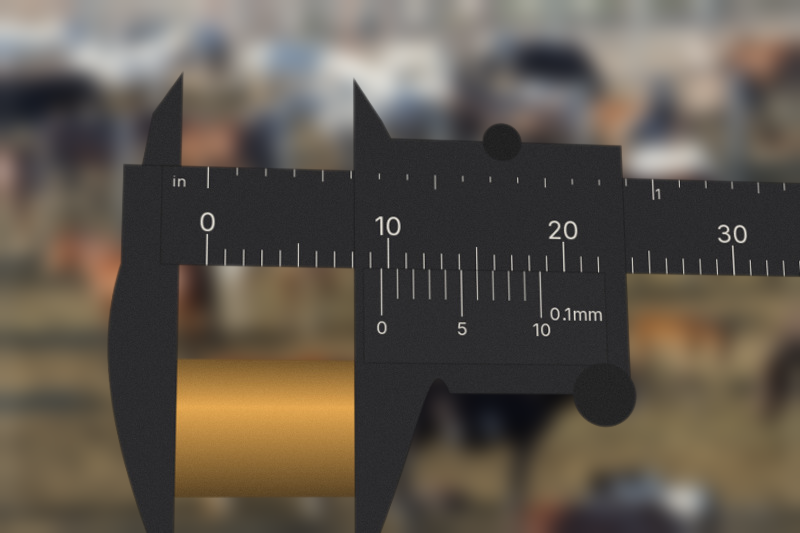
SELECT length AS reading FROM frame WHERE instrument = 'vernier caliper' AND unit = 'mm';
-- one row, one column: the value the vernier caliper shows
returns 9.6 mm
